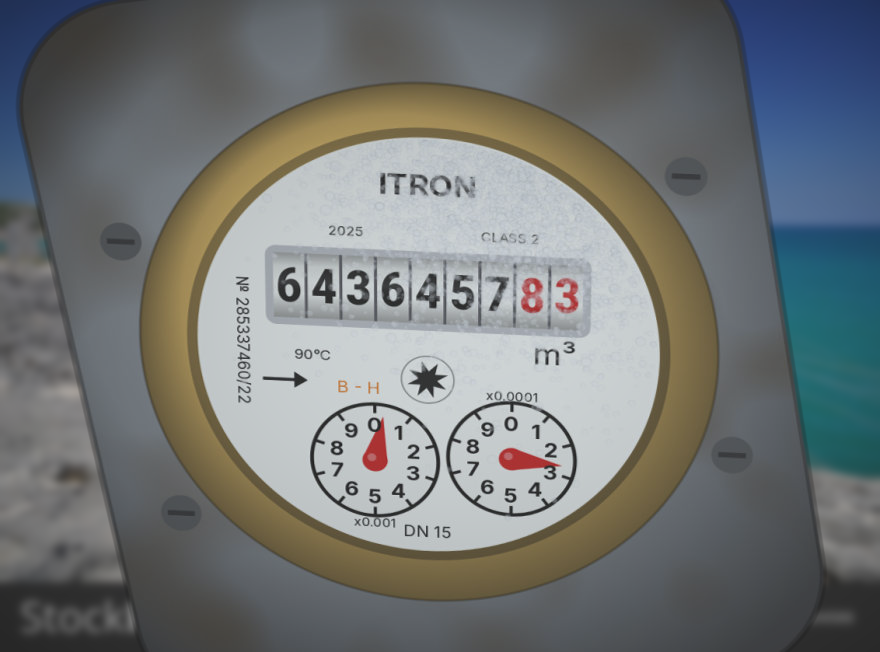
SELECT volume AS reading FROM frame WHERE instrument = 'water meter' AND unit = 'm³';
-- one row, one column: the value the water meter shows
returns 6436457.8302 m³
